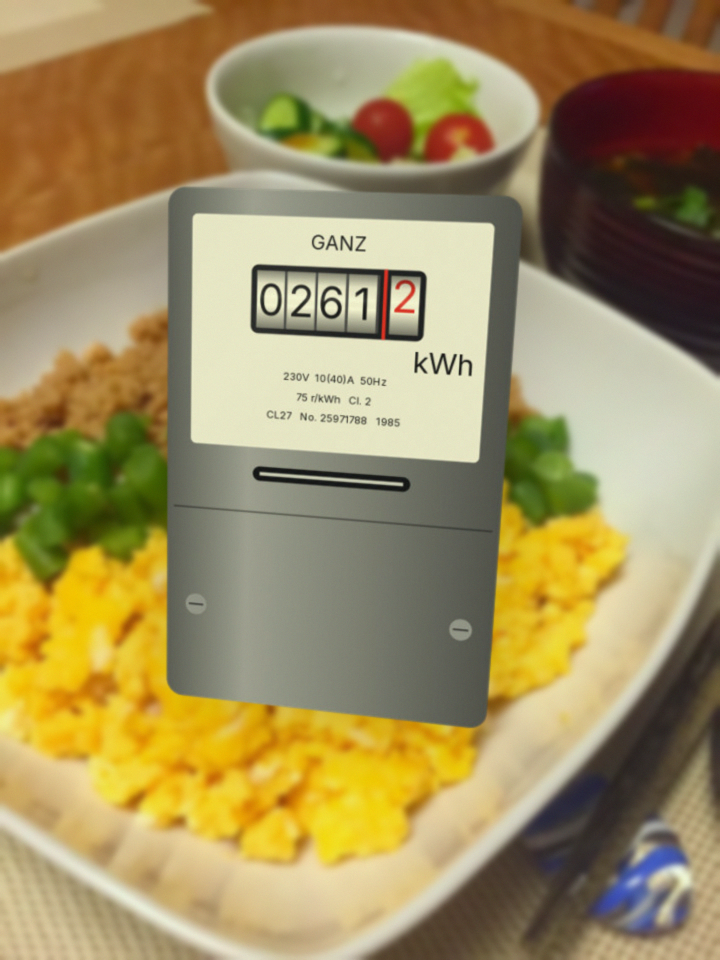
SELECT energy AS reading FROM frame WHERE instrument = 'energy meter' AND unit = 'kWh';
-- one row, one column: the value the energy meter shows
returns 261.2 kWh
